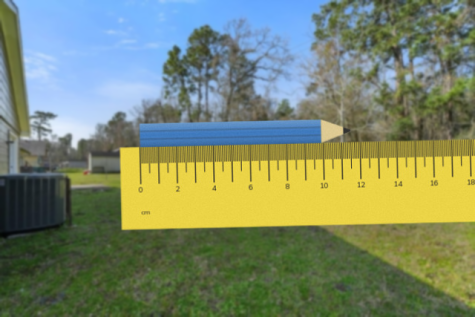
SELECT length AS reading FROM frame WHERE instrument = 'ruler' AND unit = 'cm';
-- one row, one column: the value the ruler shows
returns 11.5 cm
